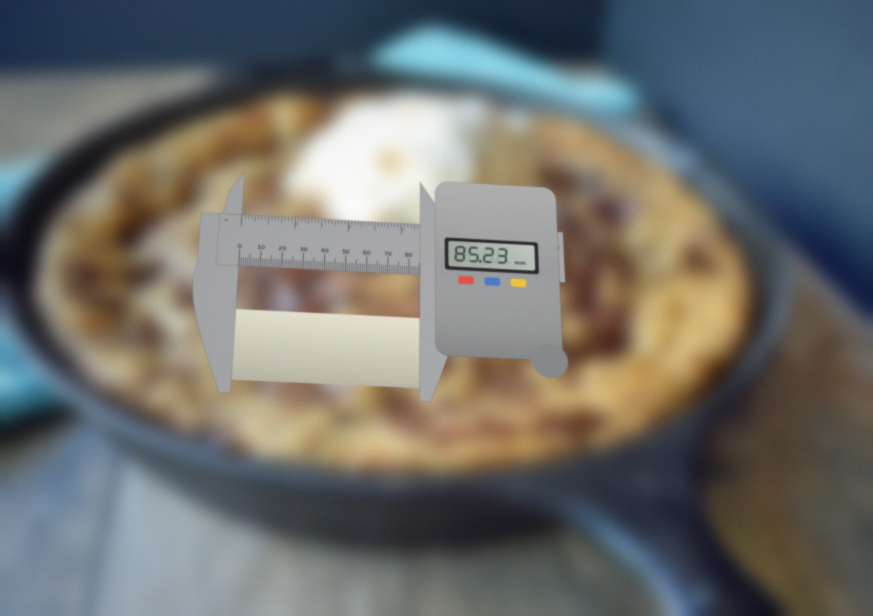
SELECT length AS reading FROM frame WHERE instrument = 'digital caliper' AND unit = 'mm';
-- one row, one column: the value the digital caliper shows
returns 85.23 mm
